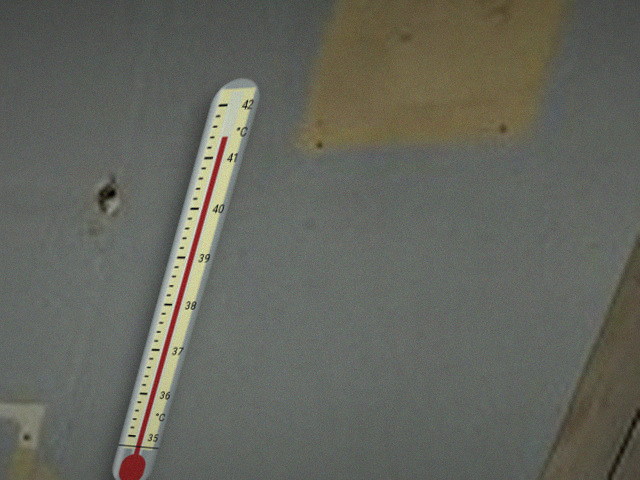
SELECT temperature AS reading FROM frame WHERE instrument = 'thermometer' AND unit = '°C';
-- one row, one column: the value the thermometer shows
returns 41.4 °C
